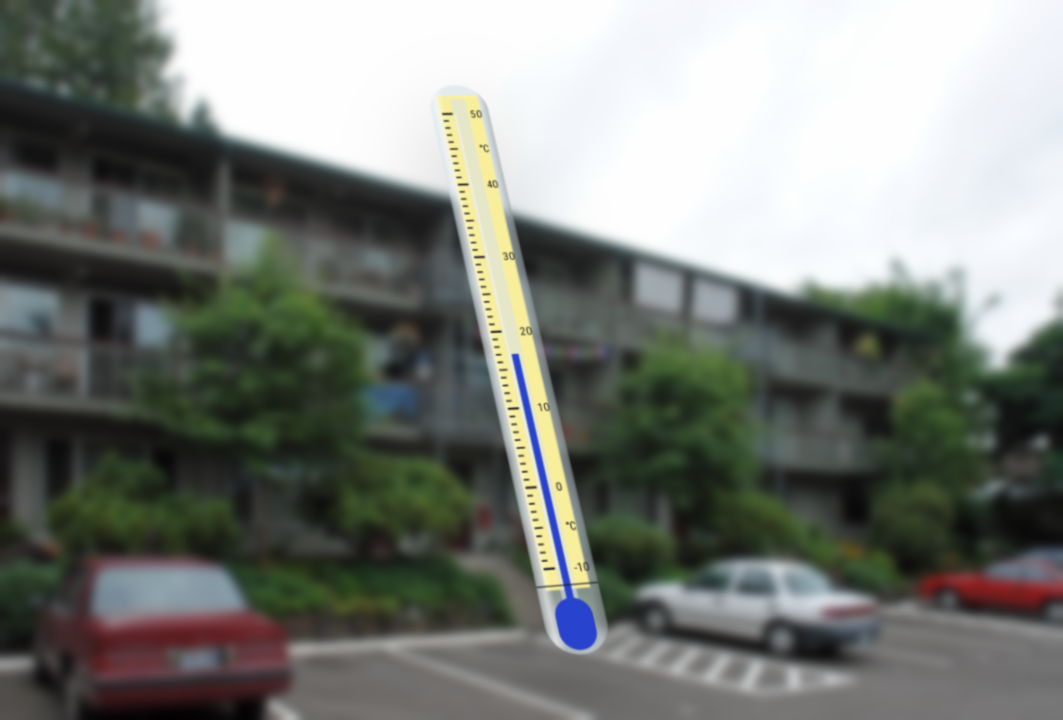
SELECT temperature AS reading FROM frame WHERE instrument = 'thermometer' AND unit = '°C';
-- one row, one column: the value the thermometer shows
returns 17 °C
